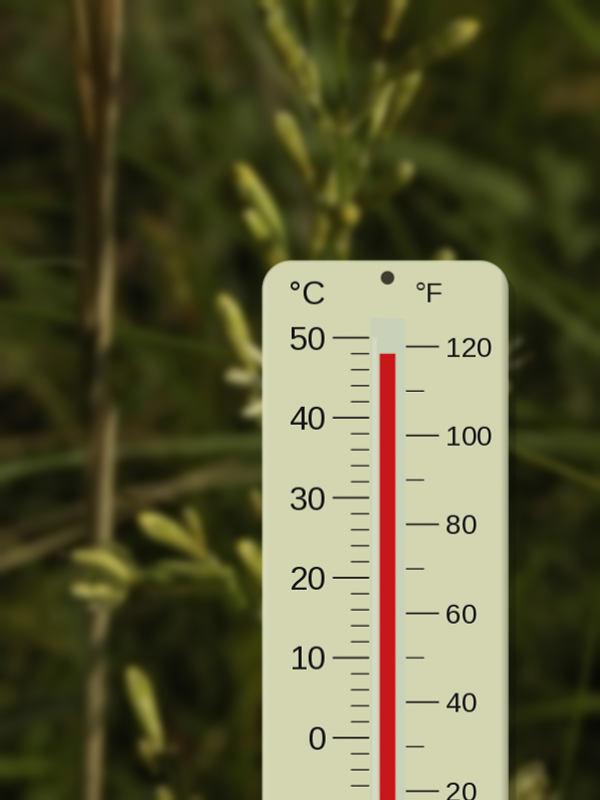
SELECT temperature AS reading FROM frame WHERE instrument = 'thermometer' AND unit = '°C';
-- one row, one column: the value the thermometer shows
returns 48 °C
